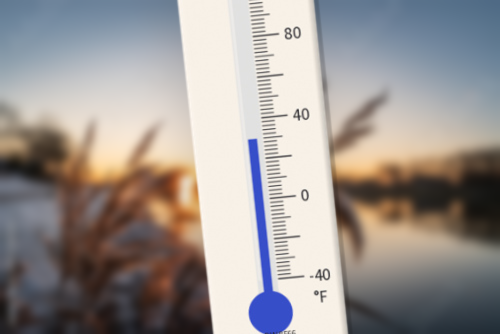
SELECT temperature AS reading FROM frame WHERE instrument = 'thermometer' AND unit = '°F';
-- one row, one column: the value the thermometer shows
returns 30 °F
